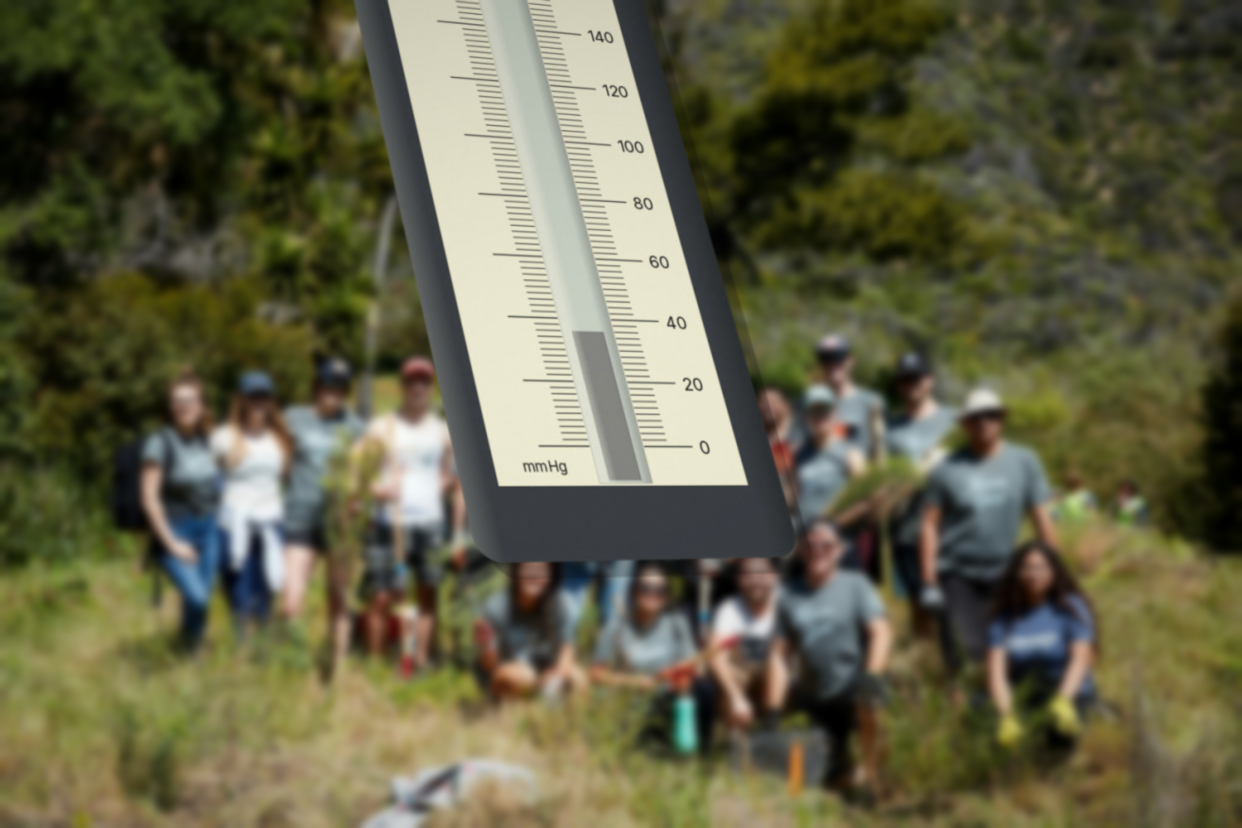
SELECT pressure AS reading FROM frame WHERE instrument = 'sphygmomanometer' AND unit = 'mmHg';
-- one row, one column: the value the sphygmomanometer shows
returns 36 mmHg
